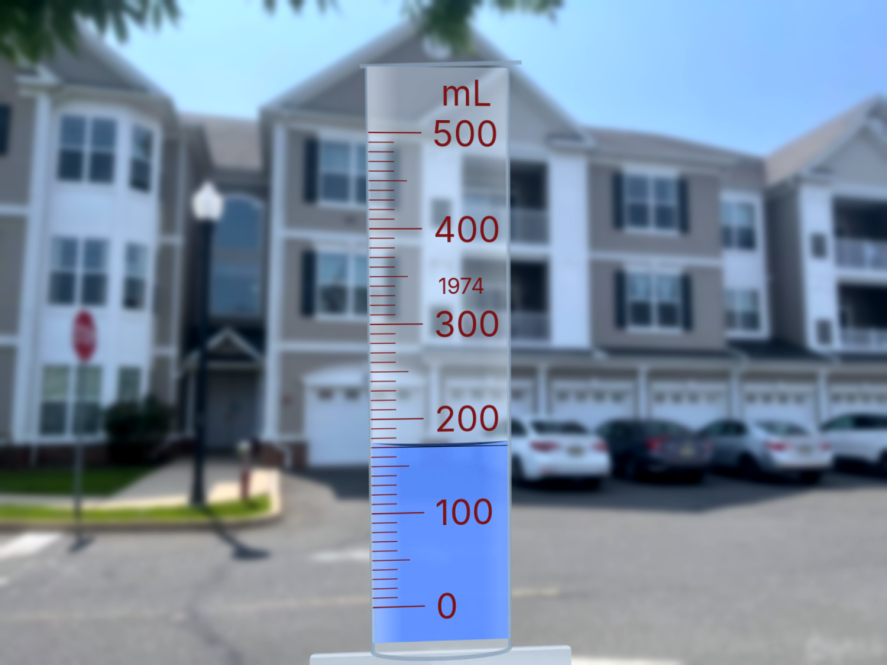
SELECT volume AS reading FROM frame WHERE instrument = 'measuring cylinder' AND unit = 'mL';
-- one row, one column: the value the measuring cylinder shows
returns 170 mL
